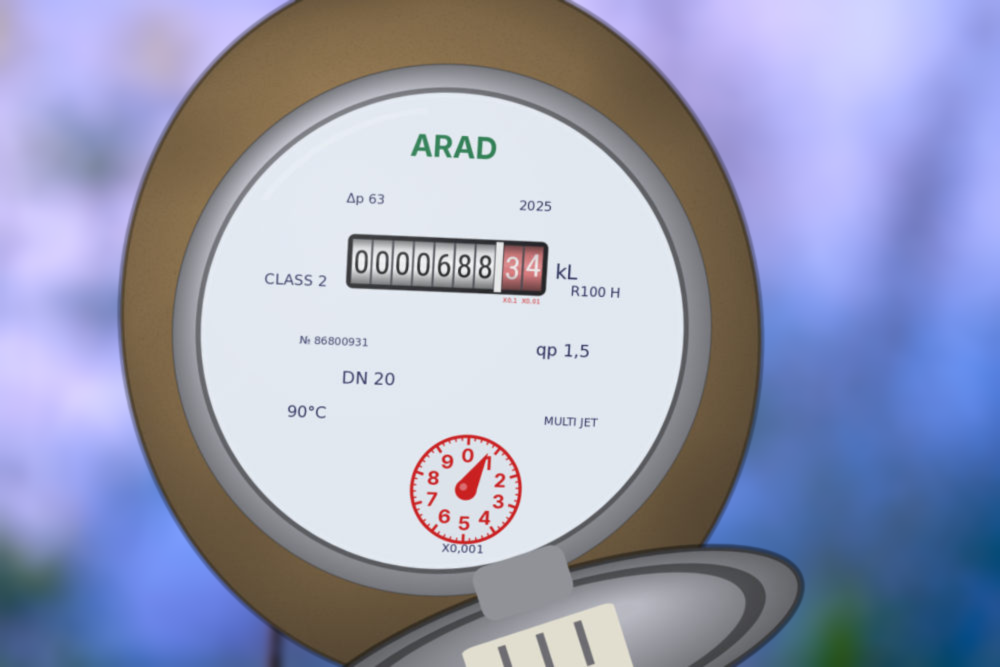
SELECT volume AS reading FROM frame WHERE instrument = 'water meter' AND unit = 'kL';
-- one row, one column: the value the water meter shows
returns 688.340 kL
